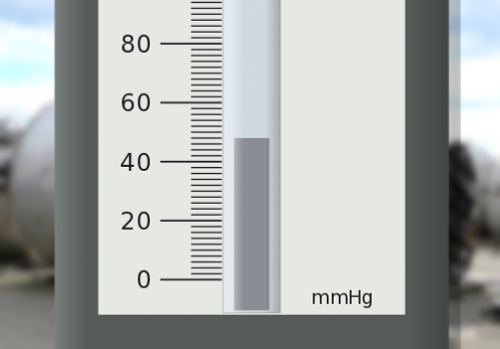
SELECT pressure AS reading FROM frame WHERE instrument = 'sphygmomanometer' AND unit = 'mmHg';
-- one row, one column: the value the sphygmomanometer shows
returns 48 mmHg
